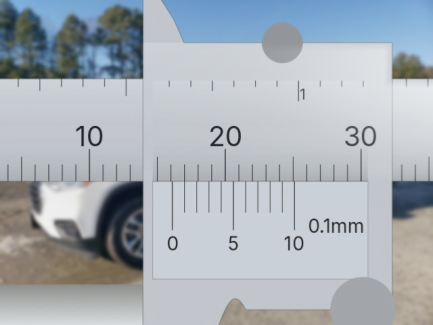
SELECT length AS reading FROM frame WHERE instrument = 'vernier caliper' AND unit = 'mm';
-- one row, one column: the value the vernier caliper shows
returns 16.1 mm
